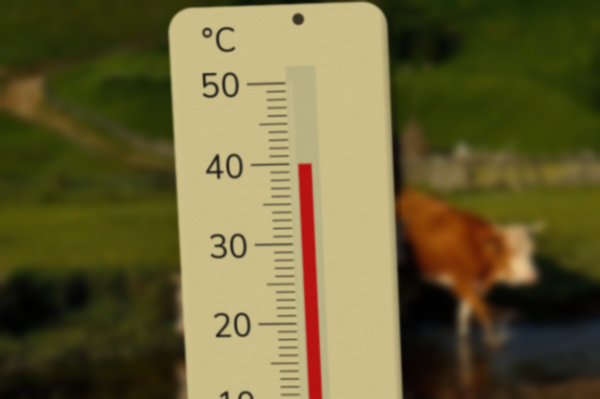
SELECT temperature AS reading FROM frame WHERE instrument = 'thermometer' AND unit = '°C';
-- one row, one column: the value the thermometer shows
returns 40 °C
